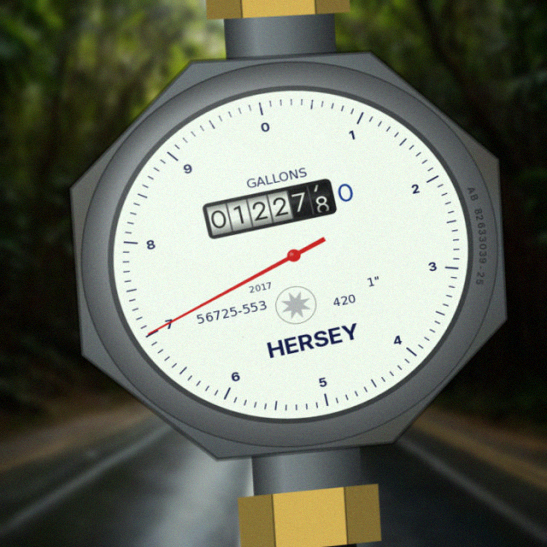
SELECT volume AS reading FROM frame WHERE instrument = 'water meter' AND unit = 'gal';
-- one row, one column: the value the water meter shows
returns 122777.0 gal
